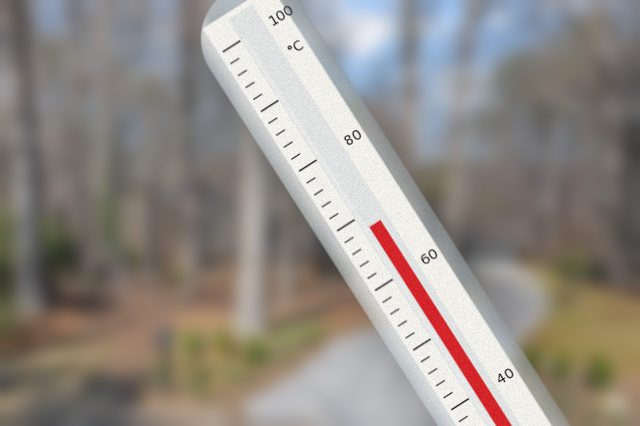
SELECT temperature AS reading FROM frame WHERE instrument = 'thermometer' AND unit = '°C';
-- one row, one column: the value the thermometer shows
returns 68 °C
